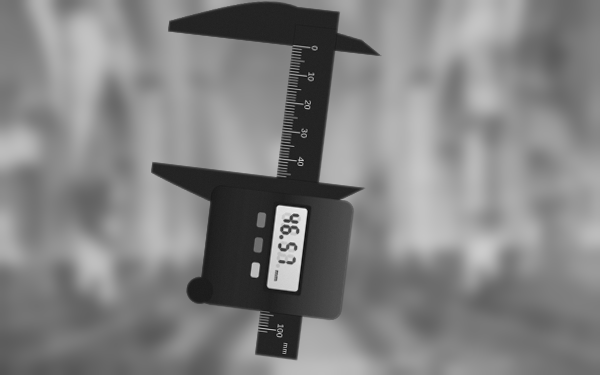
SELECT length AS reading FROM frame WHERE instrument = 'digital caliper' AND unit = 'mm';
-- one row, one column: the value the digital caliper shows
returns 46.57 mm
